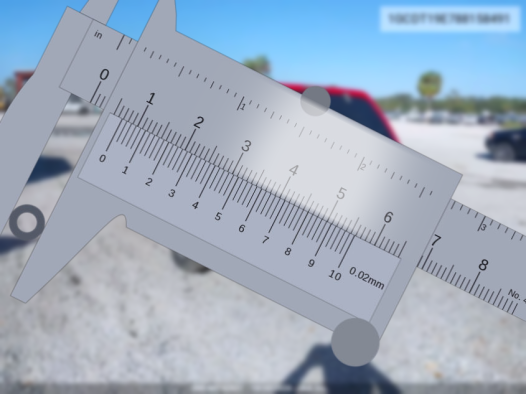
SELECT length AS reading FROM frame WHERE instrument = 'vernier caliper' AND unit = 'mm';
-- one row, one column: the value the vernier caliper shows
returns 6.8 mm
